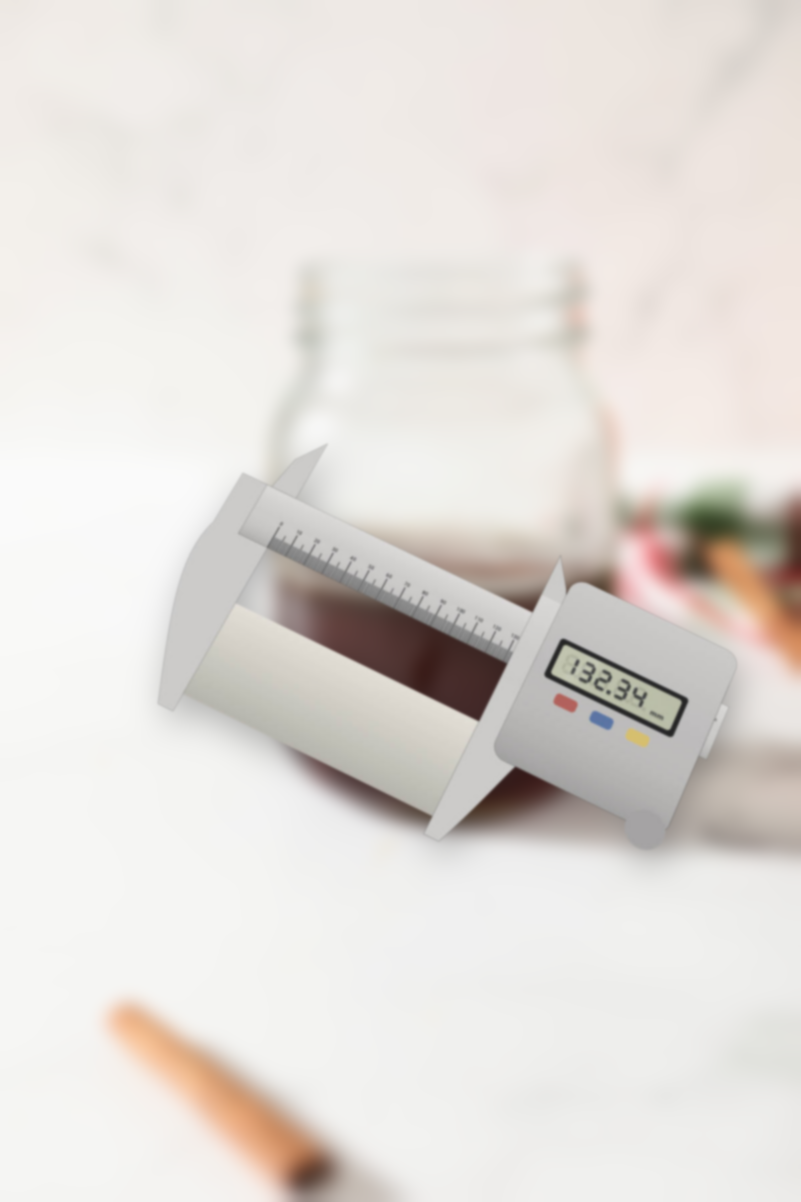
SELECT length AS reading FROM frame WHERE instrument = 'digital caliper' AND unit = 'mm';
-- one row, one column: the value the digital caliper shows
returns 132.34 mm
